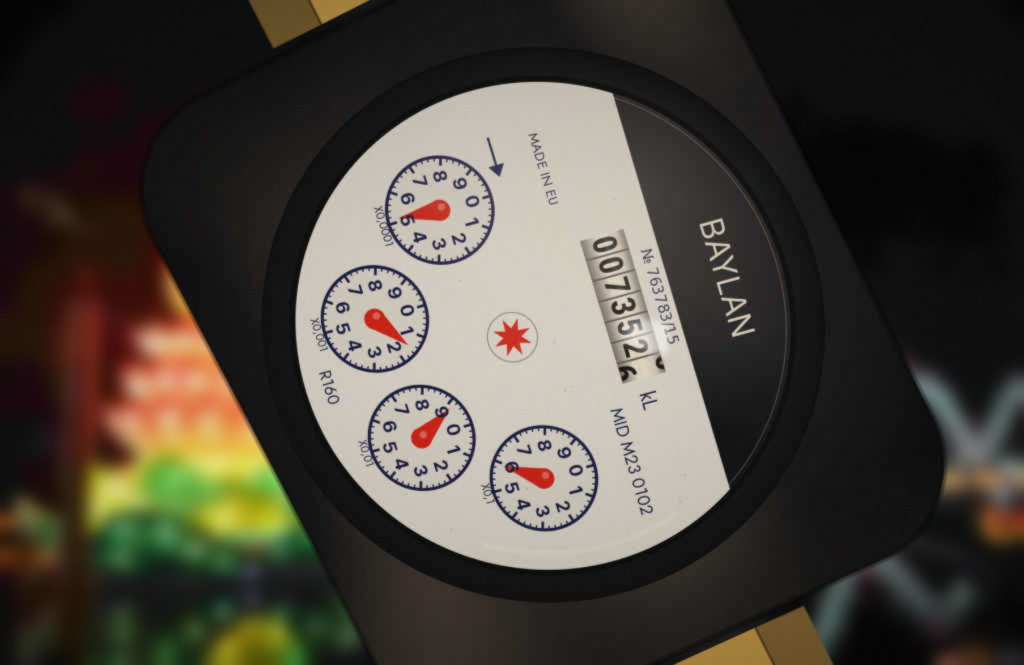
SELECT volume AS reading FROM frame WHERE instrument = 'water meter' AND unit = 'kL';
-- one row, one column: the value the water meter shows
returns 73525.5915 kL
